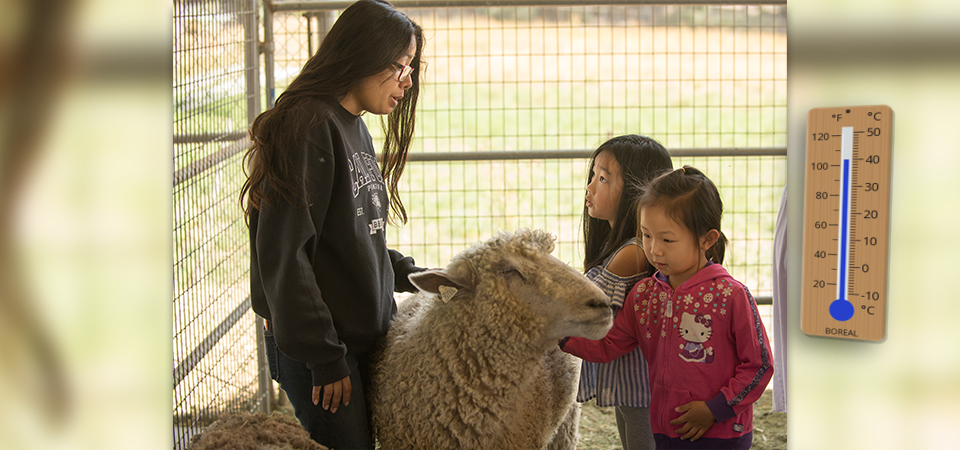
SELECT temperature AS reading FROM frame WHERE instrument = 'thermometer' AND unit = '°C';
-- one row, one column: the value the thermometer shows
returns 40 °C
